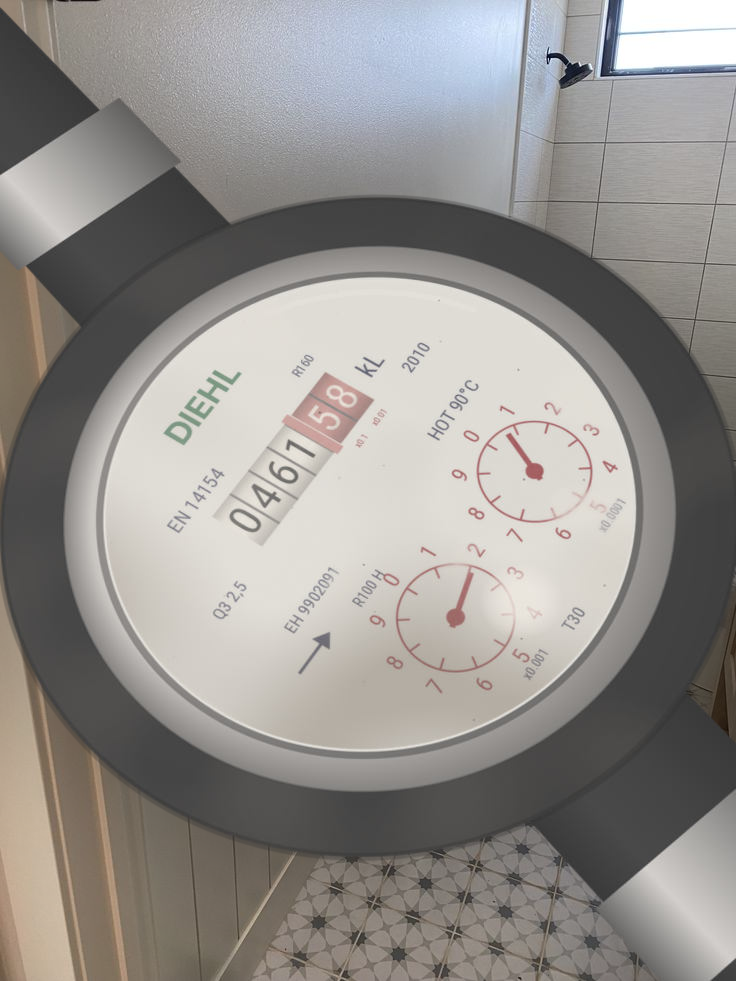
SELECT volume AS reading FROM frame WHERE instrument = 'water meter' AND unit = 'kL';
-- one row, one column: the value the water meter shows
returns 461.5820 kL
